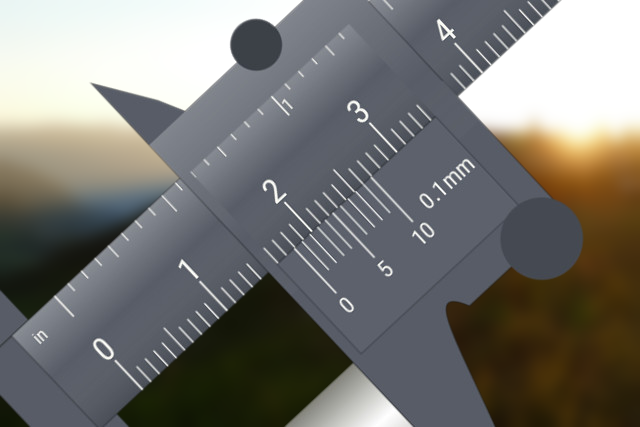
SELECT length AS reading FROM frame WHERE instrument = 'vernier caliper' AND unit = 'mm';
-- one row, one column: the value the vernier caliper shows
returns 17.9 mm
